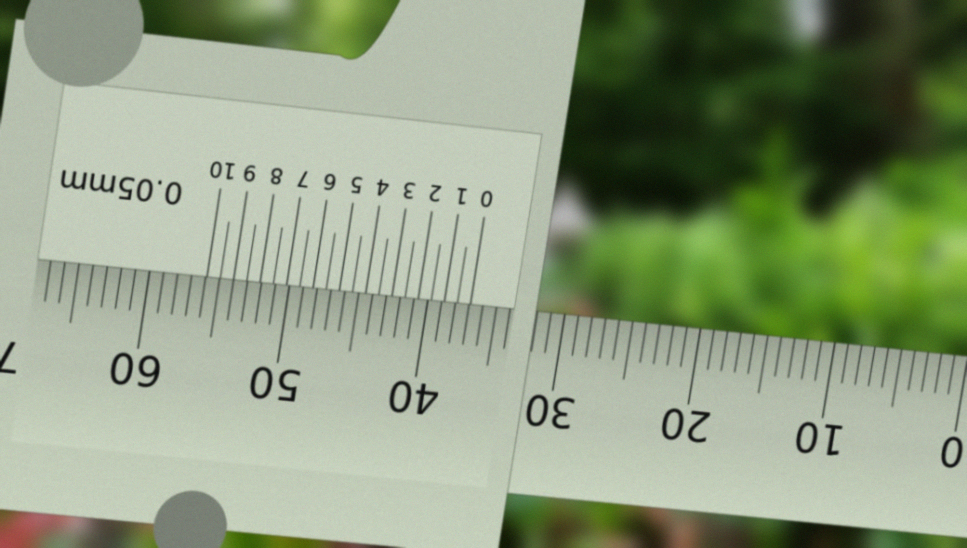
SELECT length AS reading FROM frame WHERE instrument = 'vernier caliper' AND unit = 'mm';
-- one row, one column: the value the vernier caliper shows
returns 36.9 mm
